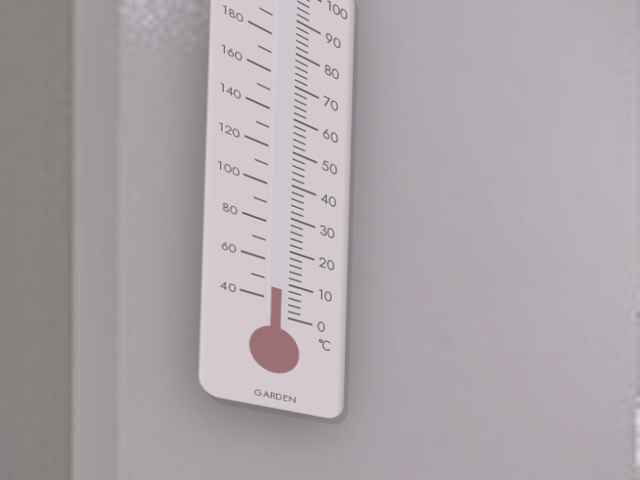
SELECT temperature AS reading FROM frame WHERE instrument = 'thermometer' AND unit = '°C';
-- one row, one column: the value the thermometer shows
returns 8 °C
